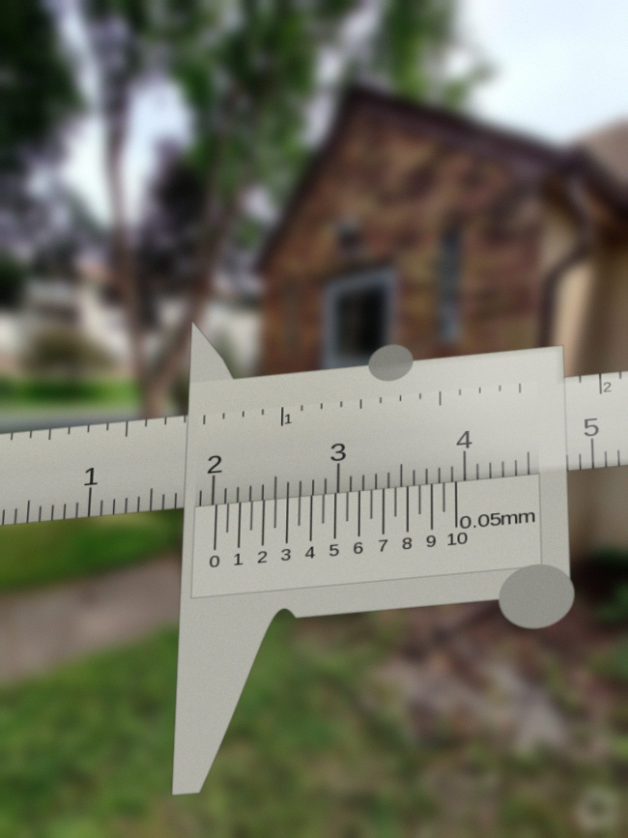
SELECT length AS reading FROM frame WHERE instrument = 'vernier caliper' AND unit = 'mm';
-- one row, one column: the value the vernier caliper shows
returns 20.3 mm
